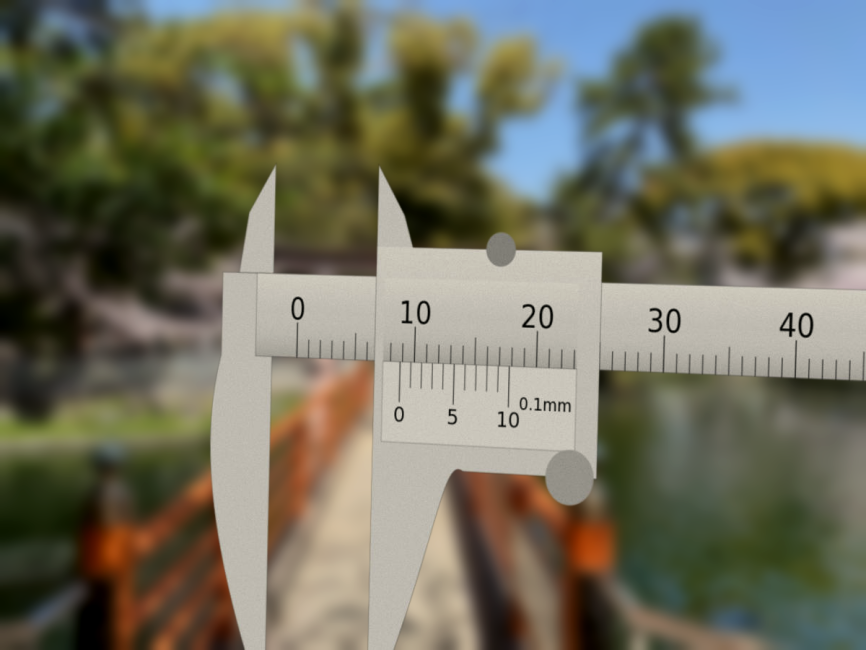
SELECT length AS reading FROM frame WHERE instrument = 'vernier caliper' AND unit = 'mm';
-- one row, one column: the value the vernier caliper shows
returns 8.8 mm
